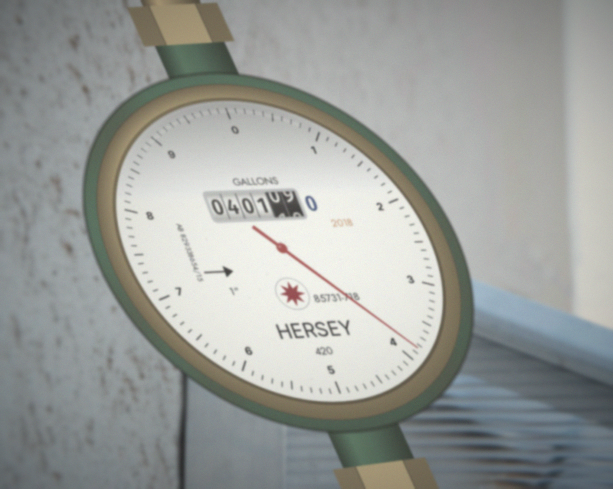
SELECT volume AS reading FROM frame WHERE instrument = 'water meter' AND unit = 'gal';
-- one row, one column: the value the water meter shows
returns 401093.8 gal
